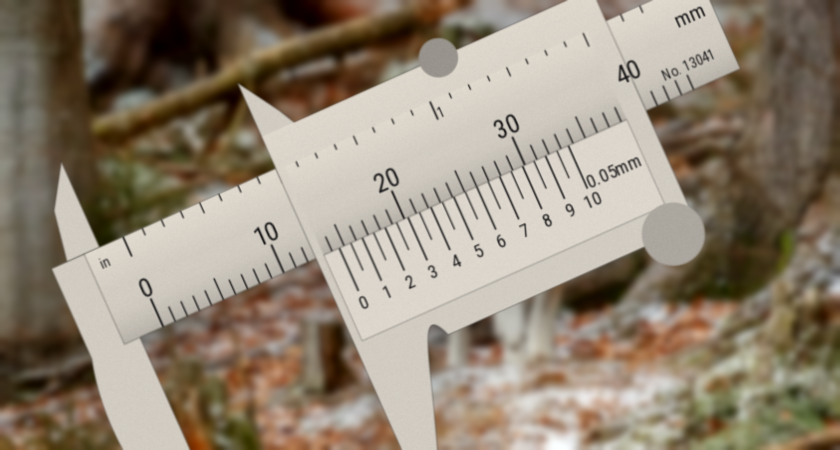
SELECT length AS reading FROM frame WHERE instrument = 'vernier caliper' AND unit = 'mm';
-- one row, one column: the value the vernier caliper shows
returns 14.6 mm
